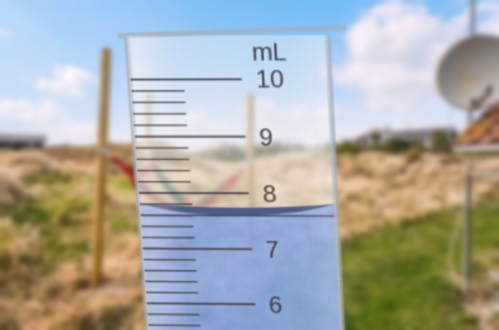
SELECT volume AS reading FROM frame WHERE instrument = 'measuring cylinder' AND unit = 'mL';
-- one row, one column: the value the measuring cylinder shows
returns 7.6 mL
